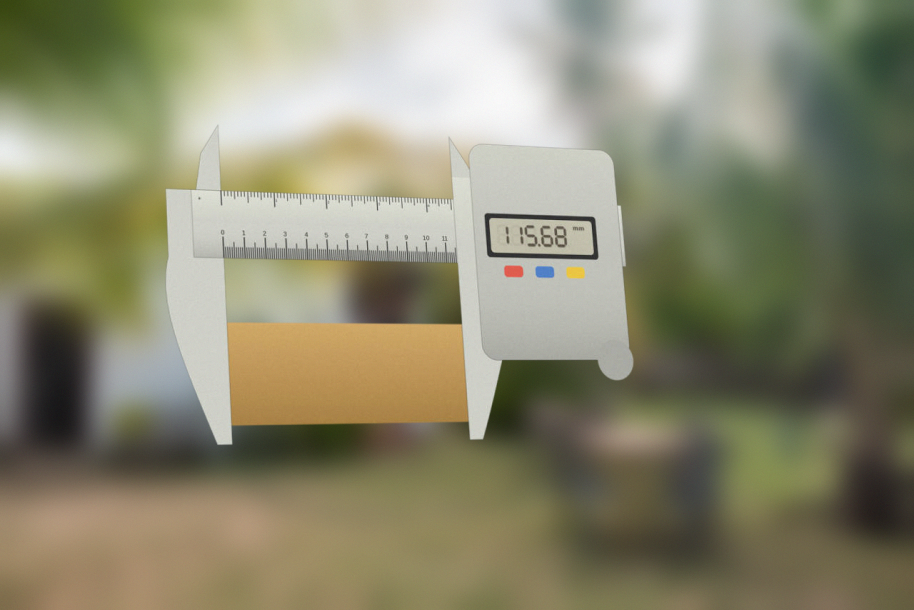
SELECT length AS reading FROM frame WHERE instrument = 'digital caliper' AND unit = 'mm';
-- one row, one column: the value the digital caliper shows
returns 115.68 mm
